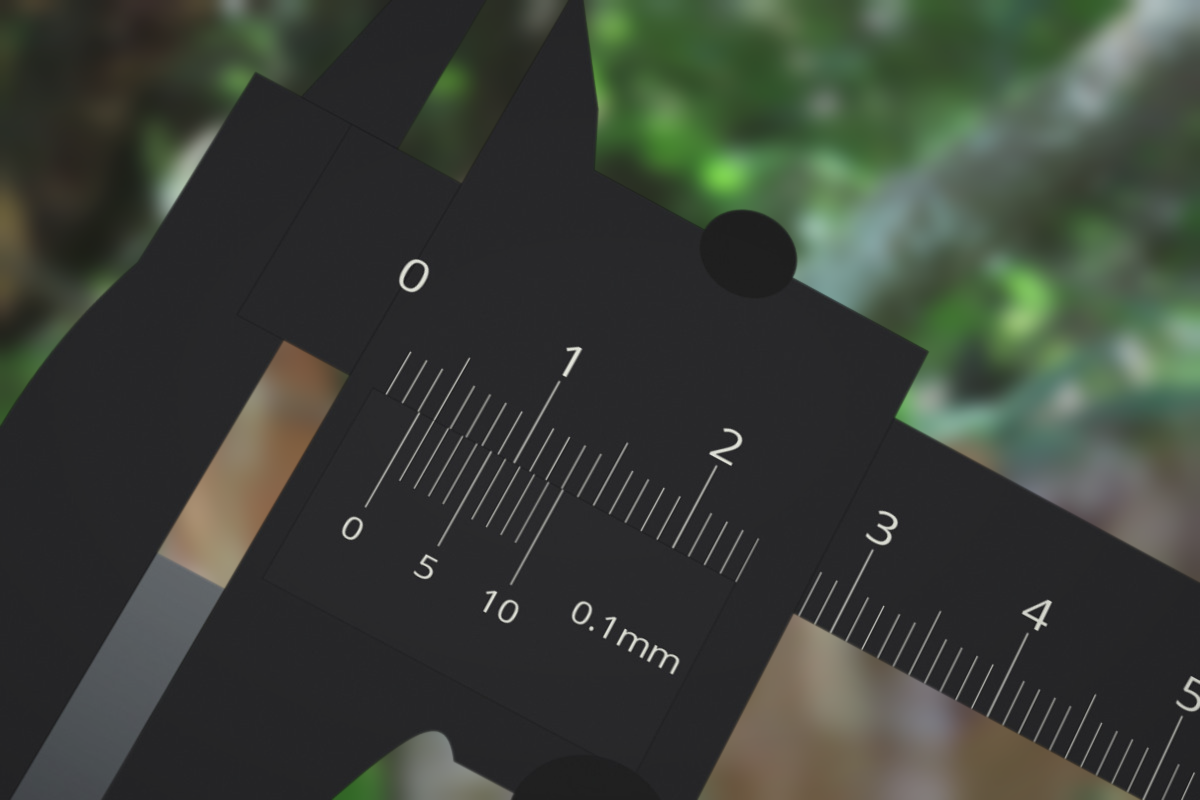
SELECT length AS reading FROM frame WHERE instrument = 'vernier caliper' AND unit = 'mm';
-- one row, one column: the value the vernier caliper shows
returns 4.1 mm
